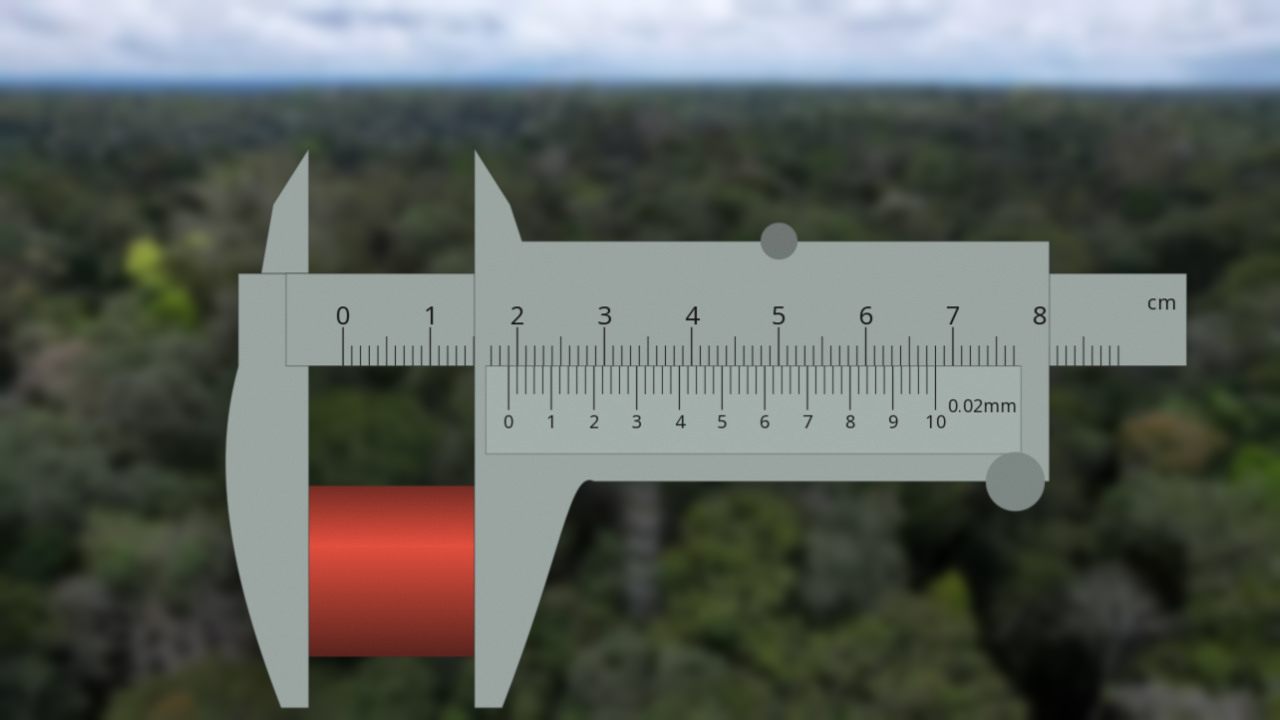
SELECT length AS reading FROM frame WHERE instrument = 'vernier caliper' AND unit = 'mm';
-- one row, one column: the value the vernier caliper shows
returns 19.0 mm
